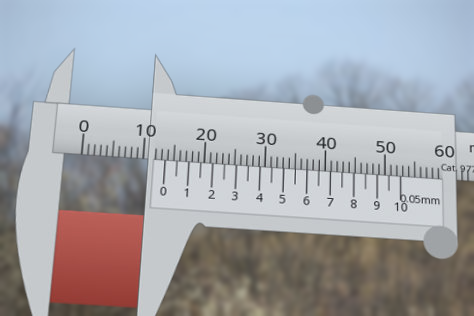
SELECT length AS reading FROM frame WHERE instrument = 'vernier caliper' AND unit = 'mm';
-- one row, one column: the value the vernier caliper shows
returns 13.6 mm
